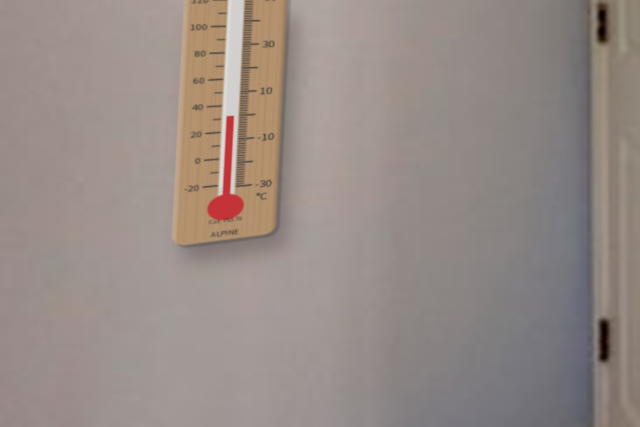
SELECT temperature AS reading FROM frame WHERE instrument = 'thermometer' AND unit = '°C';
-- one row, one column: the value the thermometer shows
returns 0 °C
